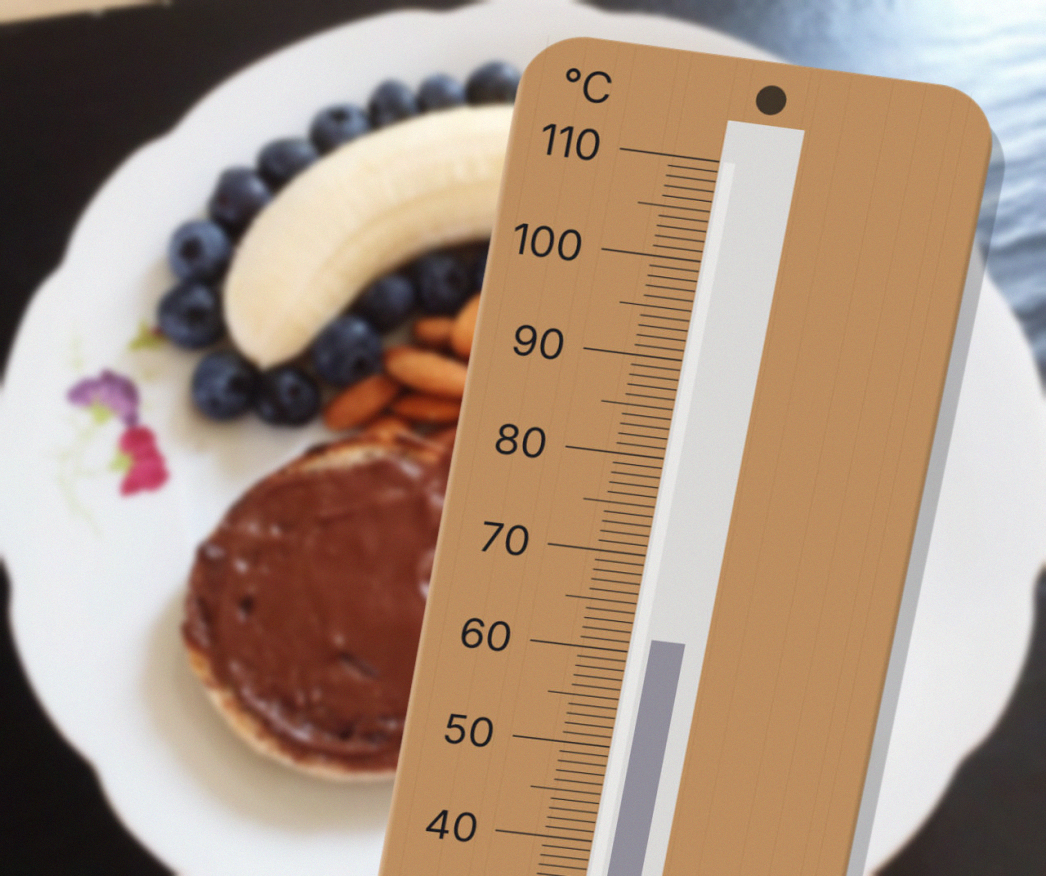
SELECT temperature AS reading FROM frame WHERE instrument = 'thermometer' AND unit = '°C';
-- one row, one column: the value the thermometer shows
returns 61.5 °C
